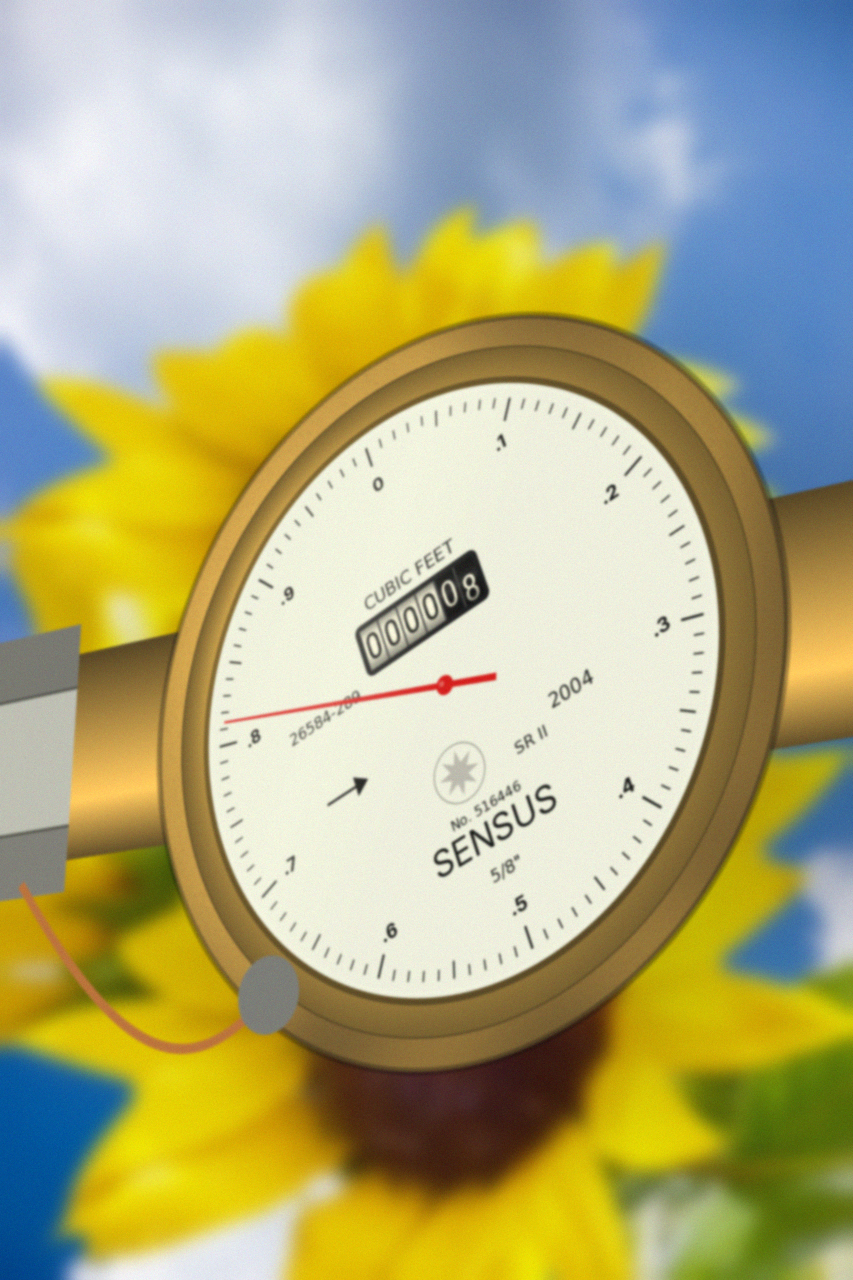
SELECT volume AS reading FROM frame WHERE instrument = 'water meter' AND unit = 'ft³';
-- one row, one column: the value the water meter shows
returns 7.81 ft³
